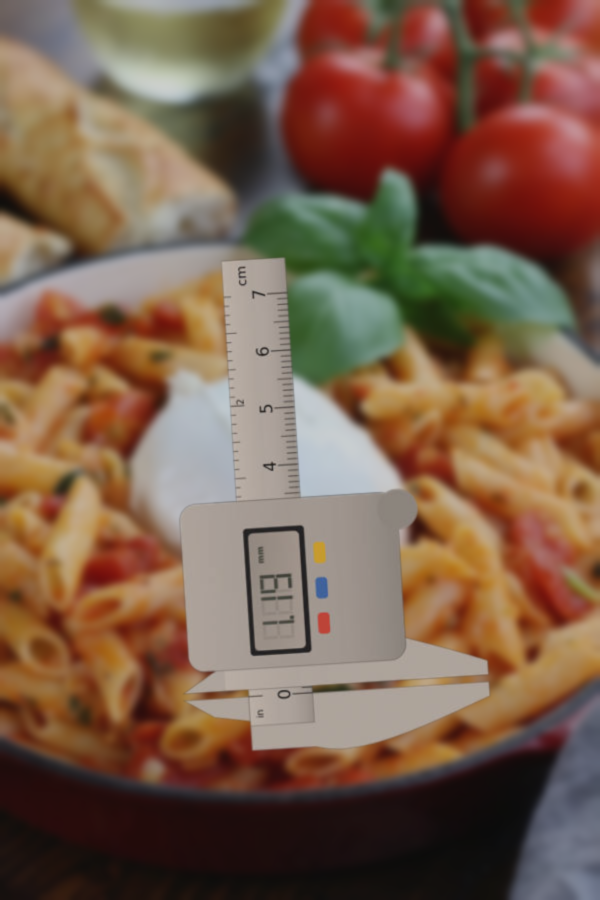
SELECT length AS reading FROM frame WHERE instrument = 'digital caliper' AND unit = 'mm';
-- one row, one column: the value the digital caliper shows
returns 1.19 mm
